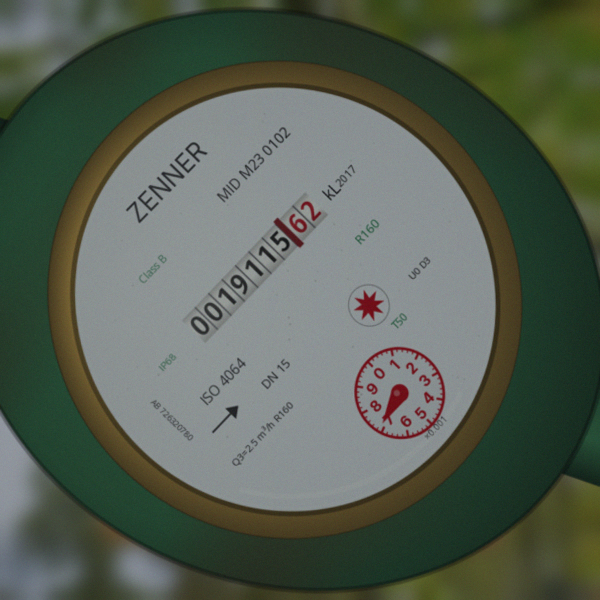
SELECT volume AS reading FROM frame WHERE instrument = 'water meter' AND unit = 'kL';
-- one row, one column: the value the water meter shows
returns 19115.627 kL
